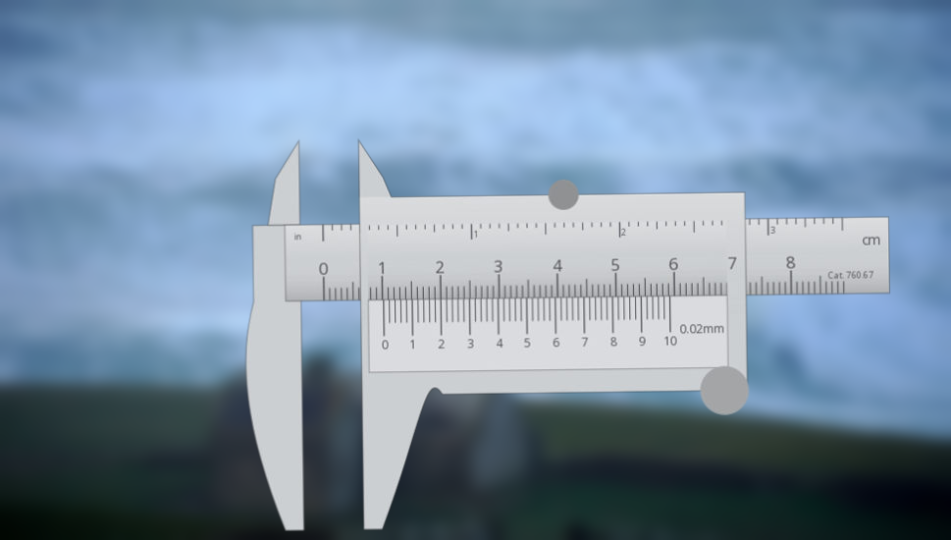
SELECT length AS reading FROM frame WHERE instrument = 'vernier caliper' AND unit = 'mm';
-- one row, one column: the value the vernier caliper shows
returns 10.2 mm
